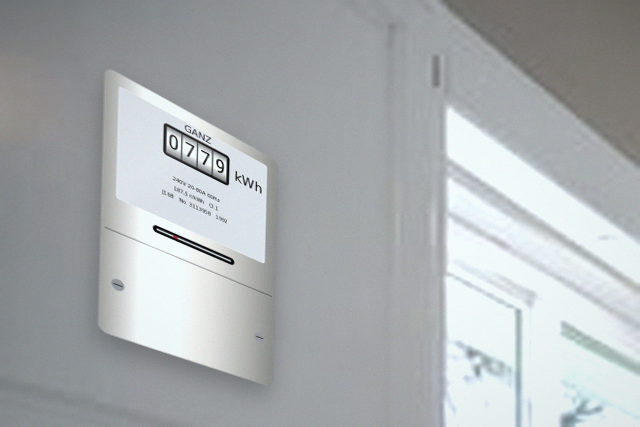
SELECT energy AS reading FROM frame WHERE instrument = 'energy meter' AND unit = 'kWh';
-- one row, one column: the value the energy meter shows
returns 779 kWh
